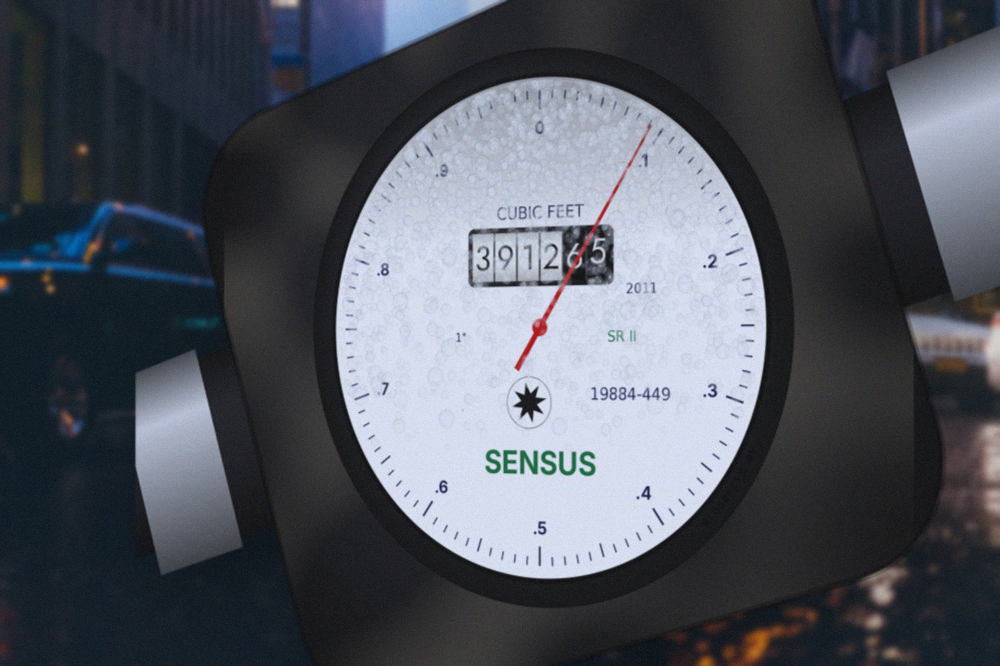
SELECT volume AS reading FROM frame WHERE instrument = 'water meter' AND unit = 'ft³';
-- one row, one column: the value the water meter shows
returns 391265.09 ft³
